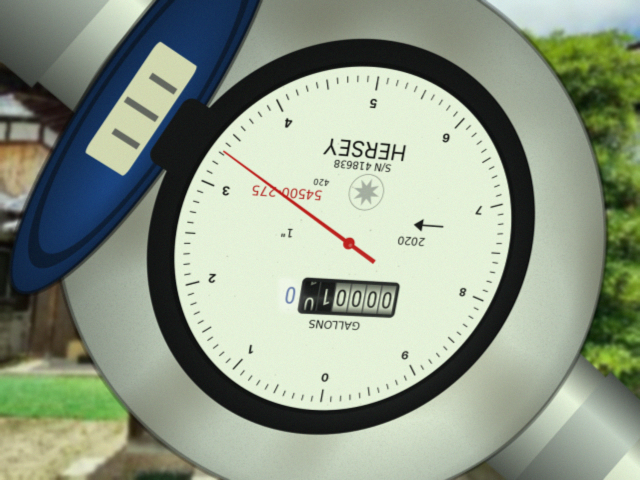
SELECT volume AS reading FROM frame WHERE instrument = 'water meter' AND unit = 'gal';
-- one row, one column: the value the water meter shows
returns 103.3 gal
